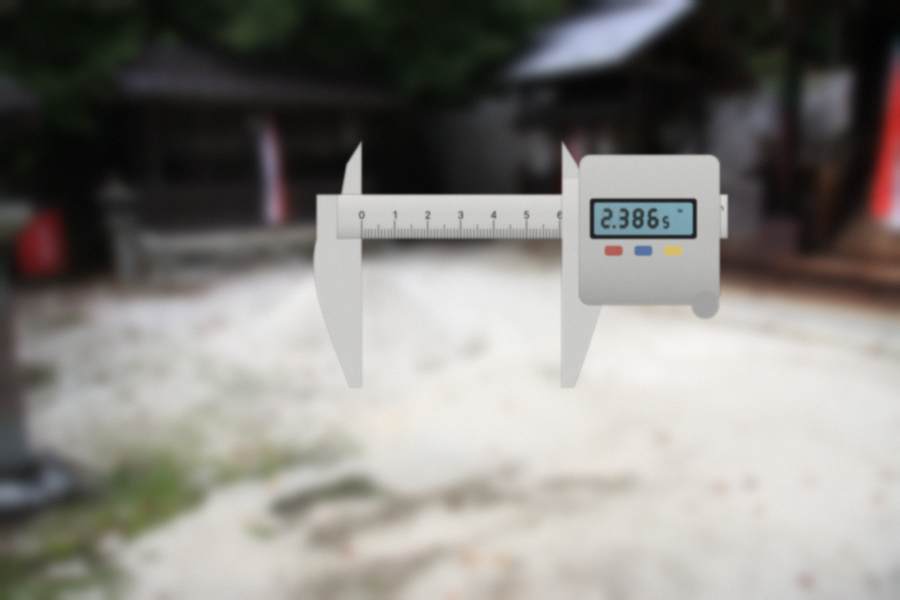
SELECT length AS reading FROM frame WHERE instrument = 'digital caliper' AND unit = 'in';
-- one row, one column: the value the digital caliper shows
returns 2.3865 in
